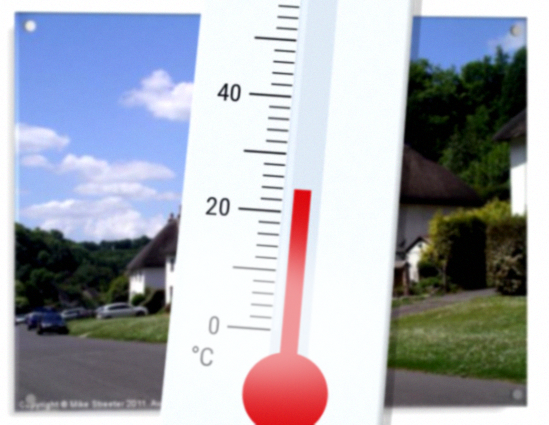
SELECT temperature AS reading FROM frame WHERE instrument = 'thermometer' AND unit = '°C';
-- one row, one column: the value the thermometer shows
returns 24 °C
